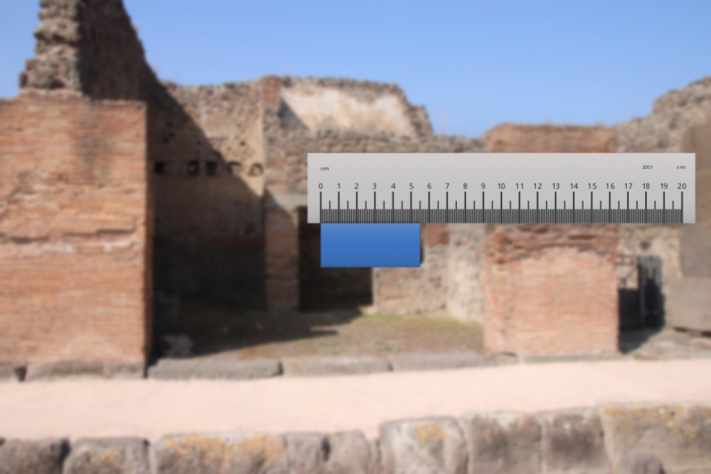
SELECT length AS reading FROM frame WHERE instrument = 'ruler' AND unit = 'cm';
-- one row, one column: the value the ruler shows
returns 5.5 cm
